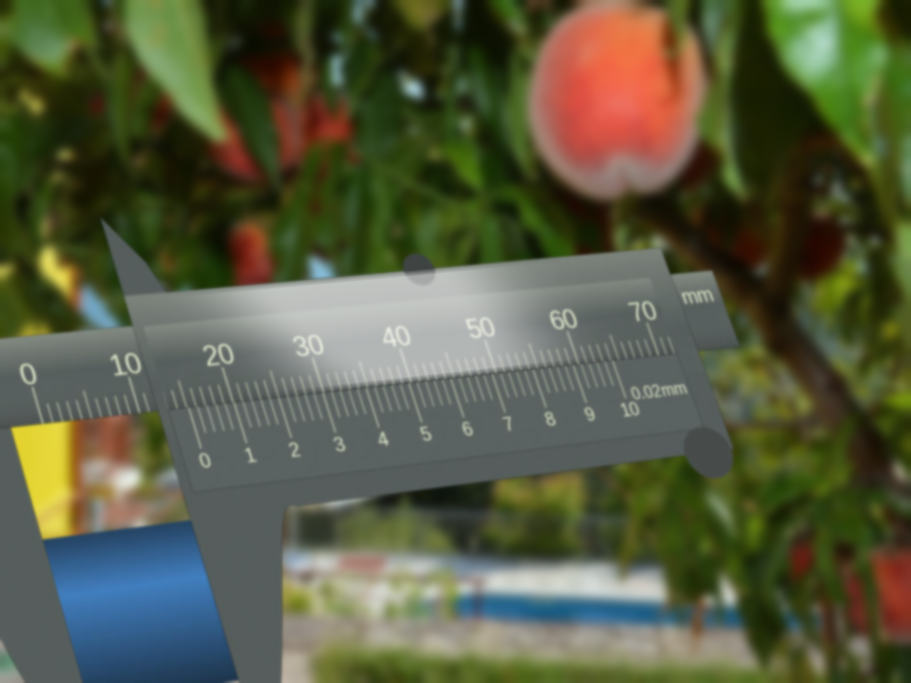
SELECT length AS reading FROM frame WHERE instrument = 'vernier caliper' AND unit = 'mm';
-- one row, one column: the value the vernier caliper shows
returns 15.2 mm
